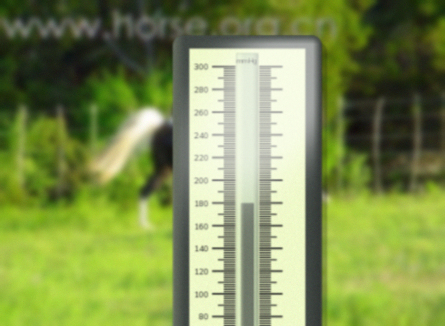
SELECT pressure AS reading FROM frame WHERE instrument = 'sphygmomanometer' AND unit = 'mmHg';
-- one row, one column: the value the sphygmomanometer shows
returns 180 mmHg
